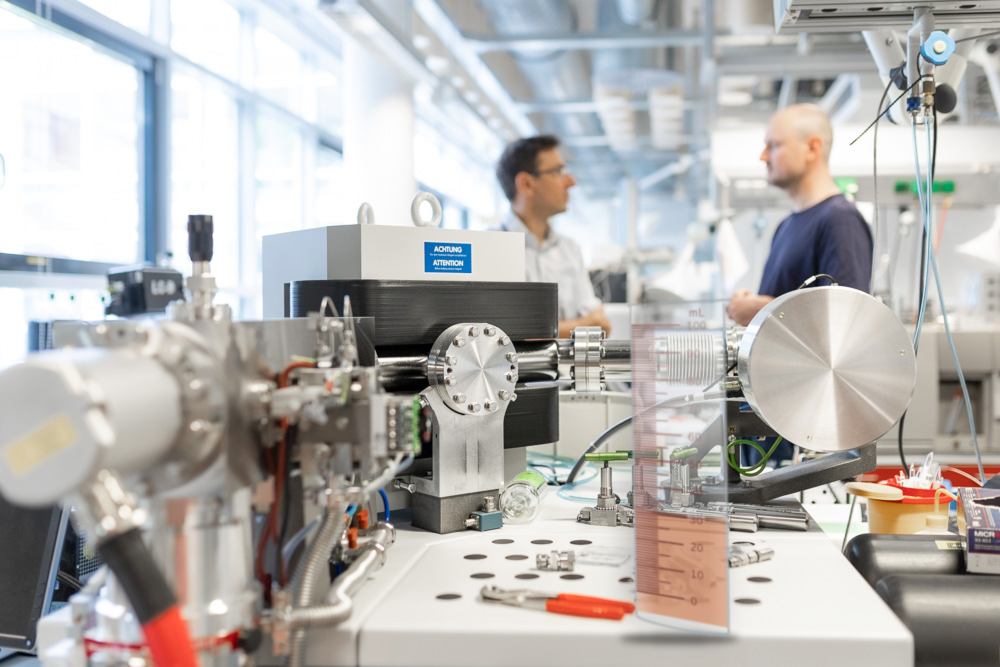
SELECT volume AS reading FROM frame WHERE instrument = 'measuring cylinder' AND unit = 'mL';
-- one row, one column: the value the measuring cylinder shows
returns 30 mL
